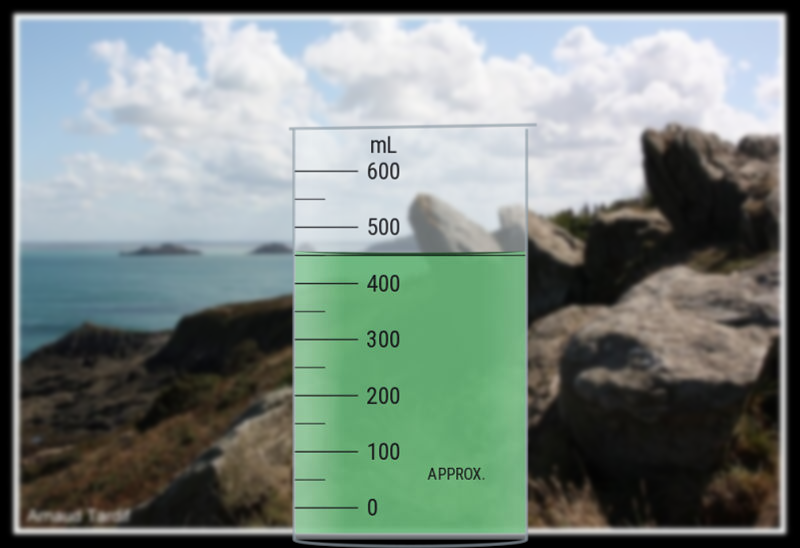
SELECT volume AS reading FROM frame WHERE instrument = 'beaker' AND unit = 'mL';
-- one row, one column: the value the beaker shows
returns 450 mL
